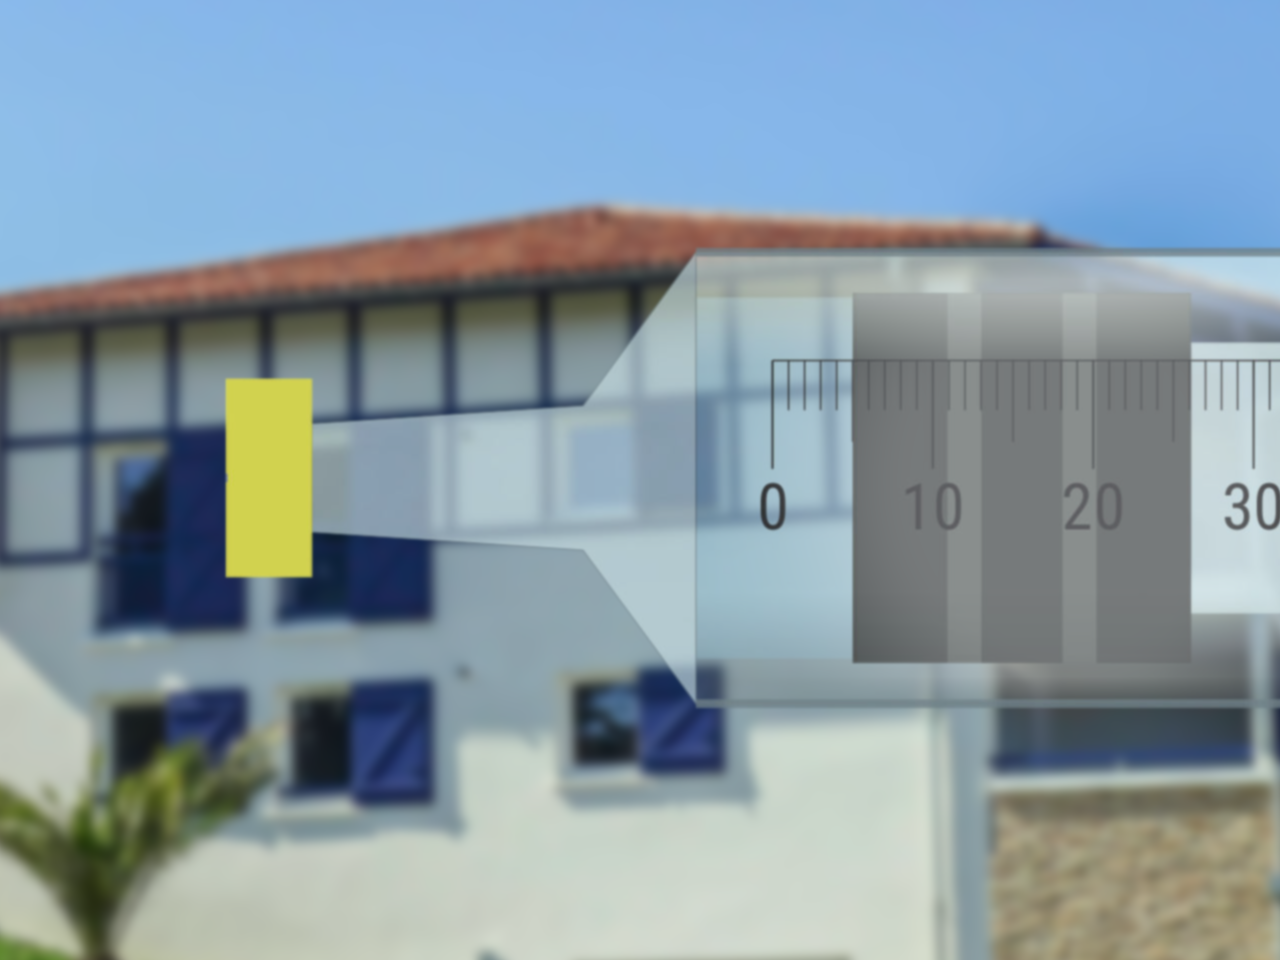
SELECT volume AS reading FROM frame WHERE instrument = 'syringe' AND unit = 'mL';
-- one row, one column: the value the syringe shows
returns 5 mL
